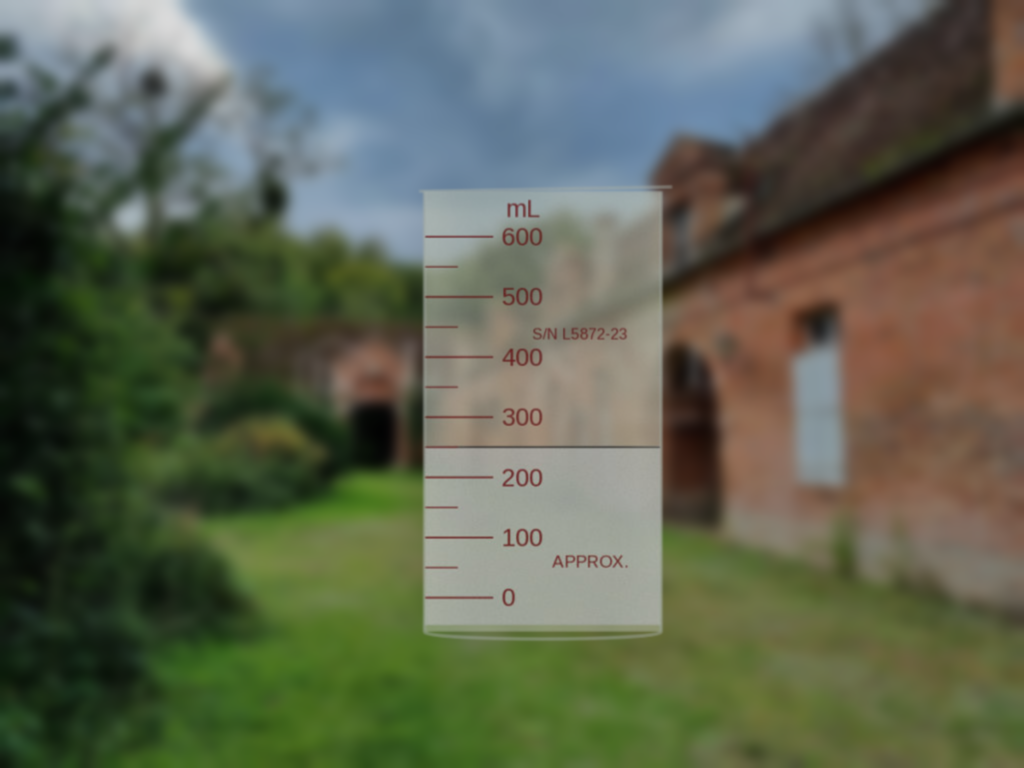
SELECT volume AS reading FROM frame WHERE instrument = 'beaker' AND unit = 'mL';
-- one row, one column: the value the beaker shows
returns 250 mL
